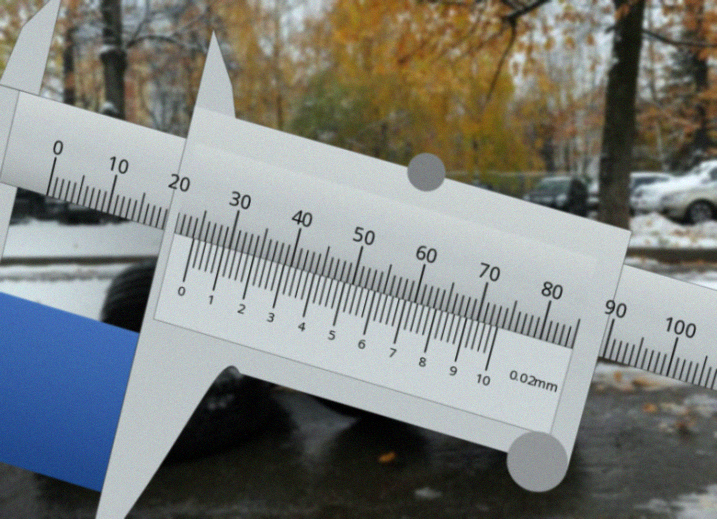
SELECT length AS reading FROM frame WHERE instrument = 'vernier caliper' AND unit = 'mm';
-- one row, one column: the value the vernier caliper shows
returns 24.2 mm
